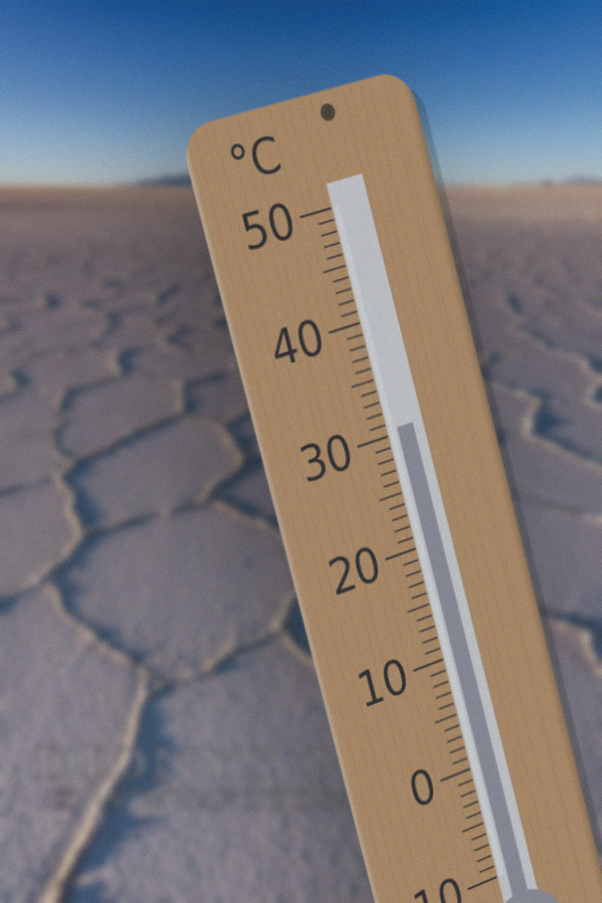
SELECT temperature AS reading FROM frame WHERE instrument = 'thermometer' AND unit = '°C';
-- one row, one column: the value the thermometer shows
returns 30.5 °C
